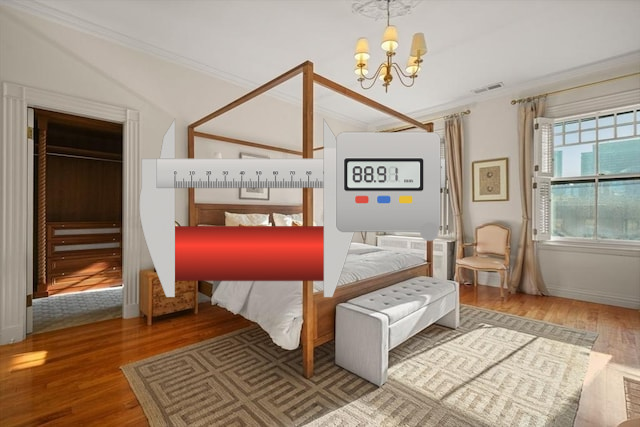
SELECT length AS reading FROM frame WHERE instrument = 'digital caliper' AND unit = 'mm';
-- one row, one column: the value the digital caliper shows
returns 88.91 mm
